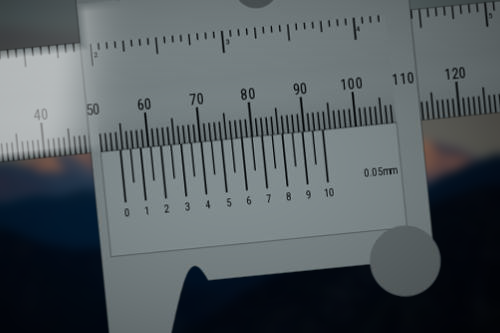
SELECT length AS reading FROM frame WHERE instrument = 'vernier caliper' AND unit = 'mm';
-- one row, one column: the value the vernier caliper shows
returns 54.6 mm
